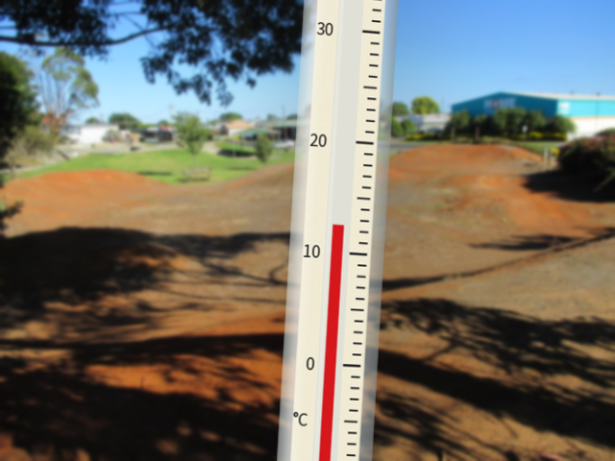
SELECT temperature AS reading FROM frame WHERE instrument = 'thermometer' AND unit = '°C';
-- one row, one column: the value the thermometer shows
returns 12.5 °C
